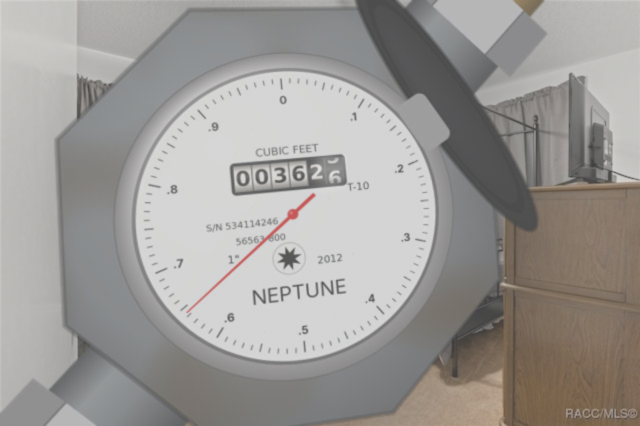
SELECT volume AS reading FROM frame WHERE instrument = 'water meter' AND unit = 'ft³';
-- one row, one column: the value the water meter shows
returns 3625.64 ft³
